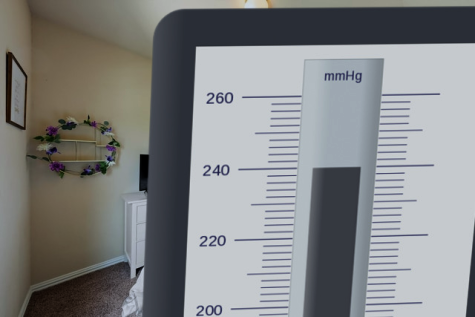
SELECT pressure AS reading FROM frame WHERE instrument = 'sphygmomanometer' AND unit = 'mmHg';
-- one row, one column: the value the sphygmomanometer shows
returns 240 mmHg
